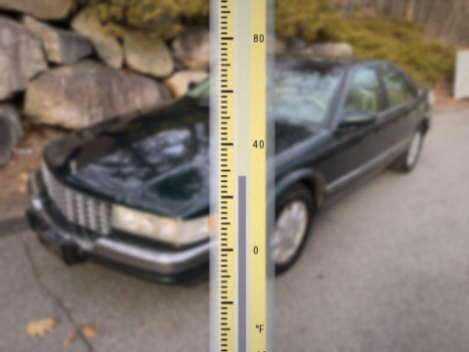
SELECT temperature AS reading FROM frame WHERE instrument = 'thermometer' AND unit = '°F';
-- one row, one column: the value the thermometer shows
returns 28 °F
